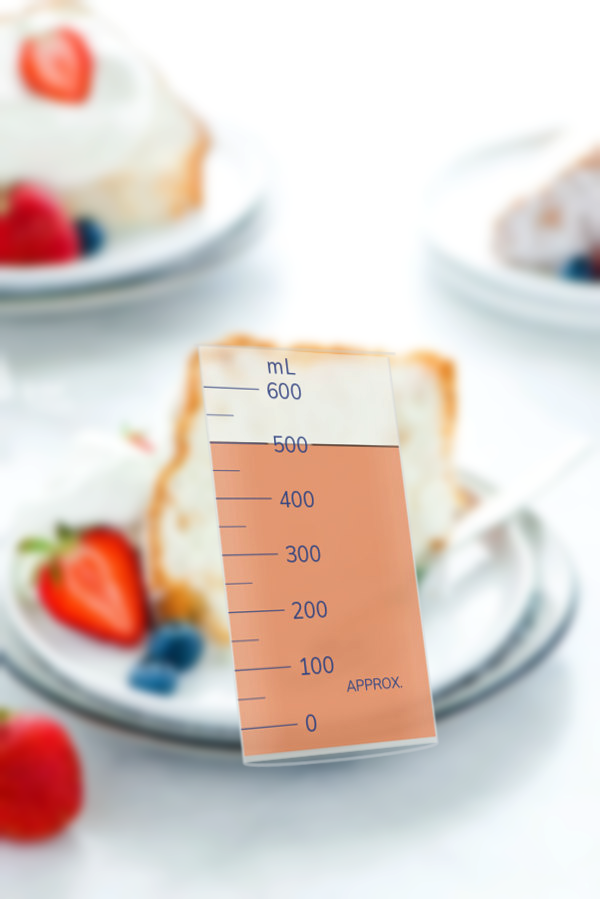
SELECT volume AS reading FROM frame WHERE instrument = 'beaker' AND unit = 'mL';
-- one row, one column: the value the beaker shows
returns 500 mL
